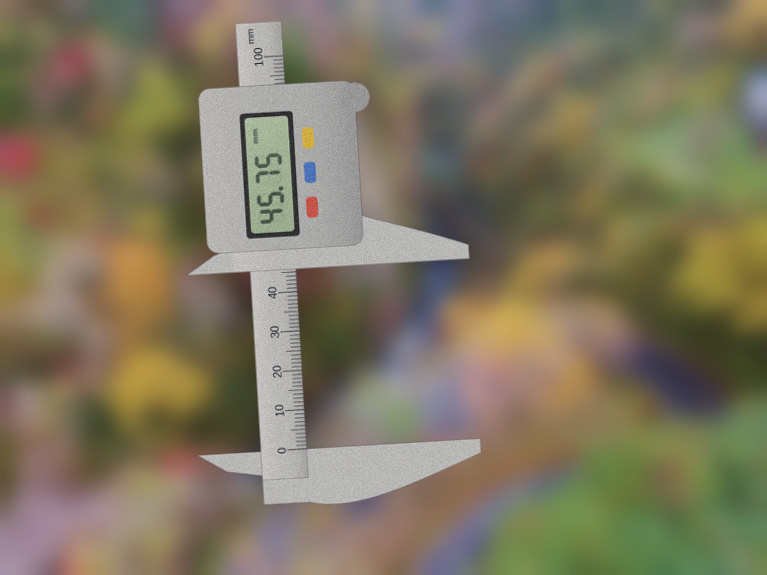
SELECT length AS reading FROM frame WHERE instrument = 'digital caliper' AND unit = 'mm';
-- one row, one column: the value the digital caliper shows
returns 45.75 mm
